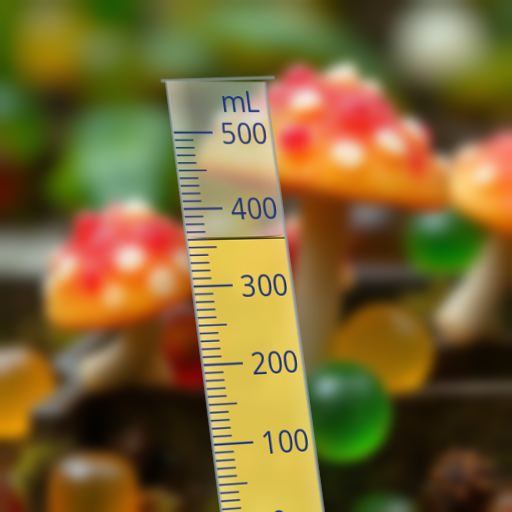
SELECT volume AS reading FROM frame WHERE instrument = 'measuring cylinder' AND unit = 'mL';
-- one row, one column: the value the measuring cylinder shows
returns 360 mL
